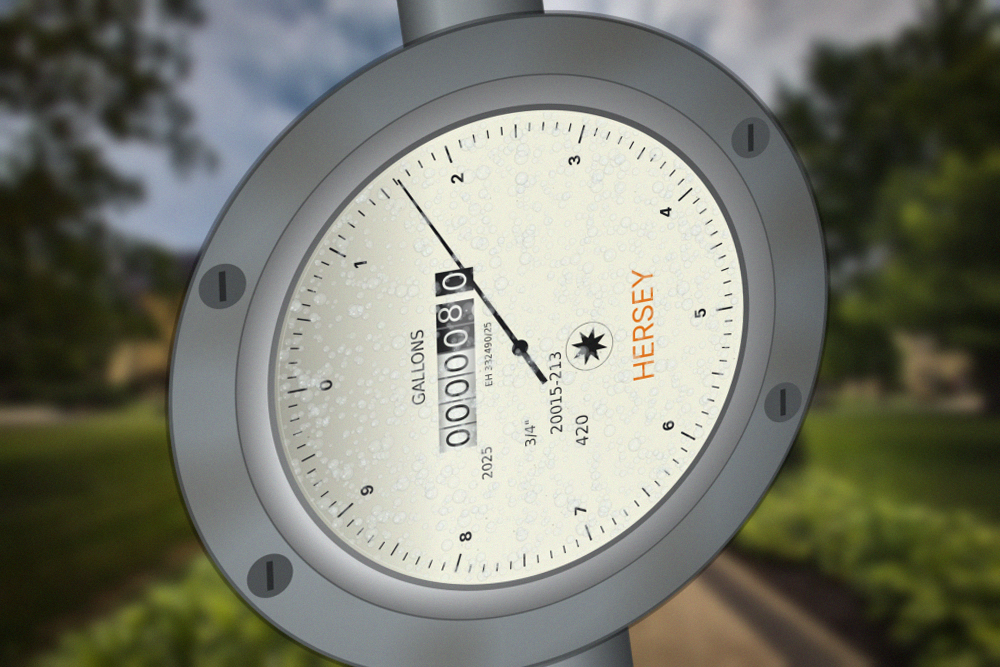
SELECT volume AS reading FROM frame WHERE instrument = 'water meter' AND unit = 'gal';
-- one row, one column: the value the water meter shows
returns 81.6 gal
